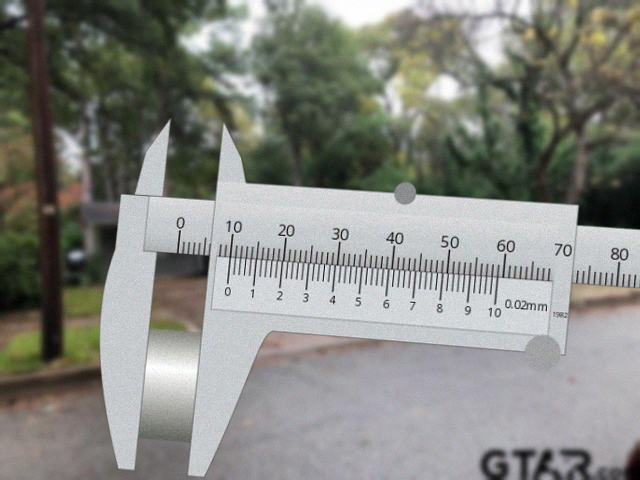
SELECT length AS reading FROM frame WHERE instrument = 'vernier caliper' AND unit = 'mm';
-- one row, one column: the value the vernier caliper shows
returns 10.0 mm
